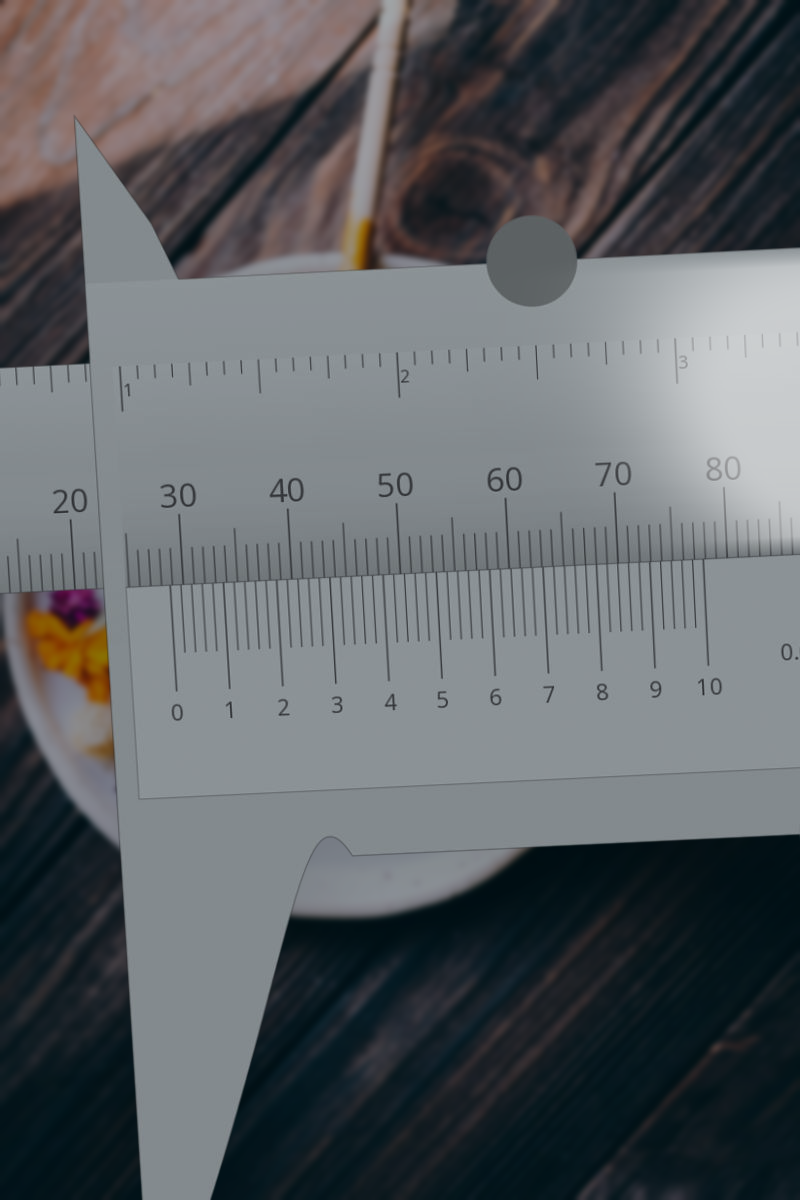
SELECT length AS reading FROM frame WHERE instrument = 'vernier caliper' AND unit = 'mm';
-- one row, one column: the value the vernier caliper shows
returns 28.8 mm
